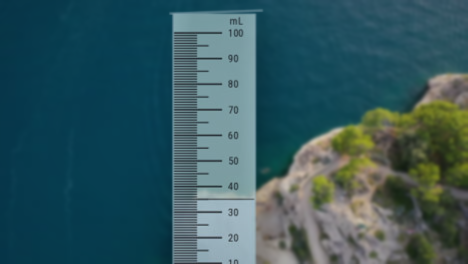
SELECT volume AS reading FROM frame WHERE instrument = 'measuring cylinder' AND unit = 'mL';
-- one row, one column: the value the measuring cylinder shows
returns 35 mL
